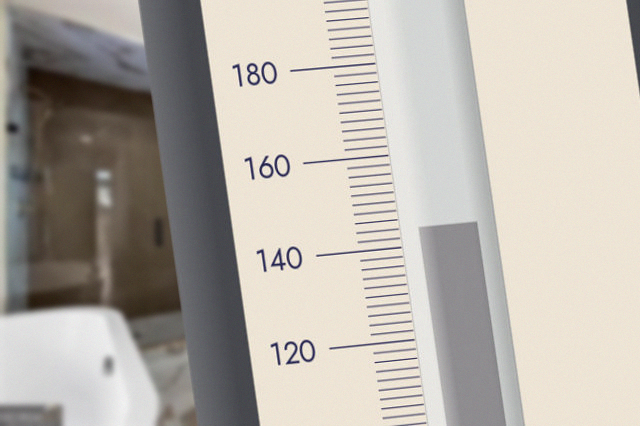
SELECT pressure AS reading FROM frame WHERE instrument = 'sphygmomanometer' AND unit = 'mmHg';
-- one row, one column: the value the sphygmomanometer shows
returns 144 mmHg
